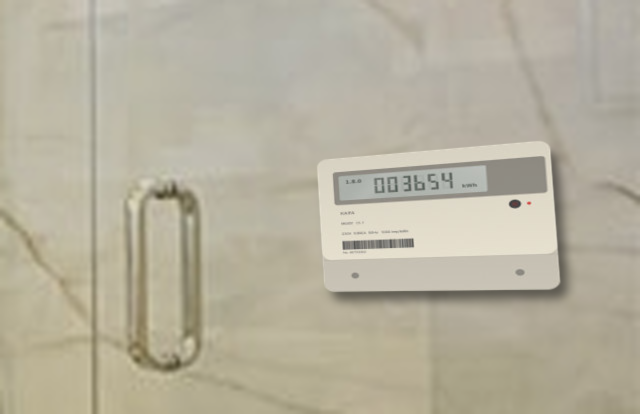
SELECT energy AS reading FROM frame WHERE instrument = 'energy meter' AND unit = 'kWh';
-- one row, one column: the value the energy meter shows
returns 3654 kWh
